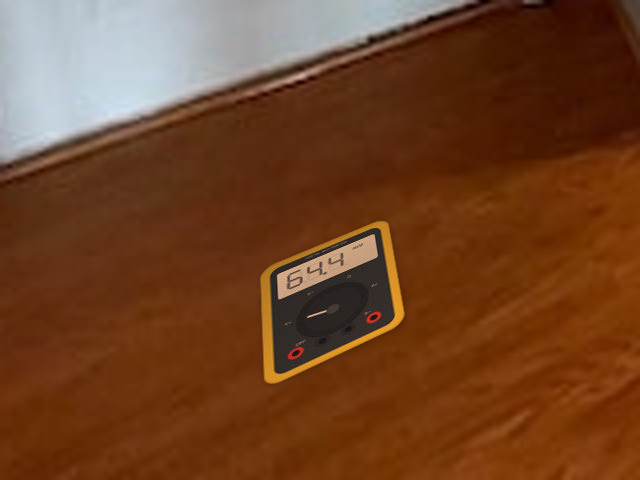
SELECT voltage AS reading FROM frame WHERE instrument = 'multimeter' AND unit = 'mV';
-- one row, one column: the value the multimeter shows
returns 64.4 mV
